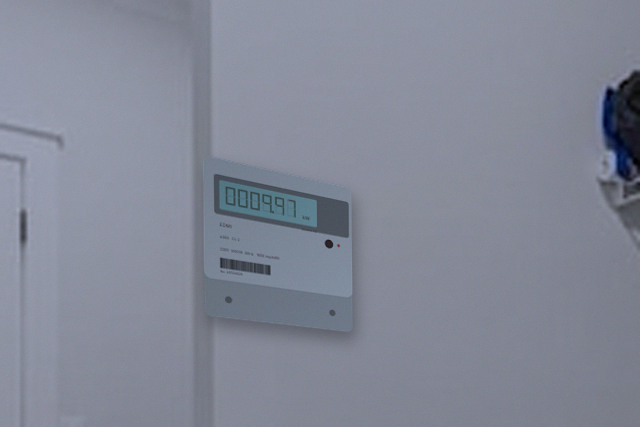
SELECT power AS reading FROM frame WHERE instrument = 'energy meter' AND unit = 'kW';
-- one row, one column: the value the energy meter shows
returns 9.97 kW
